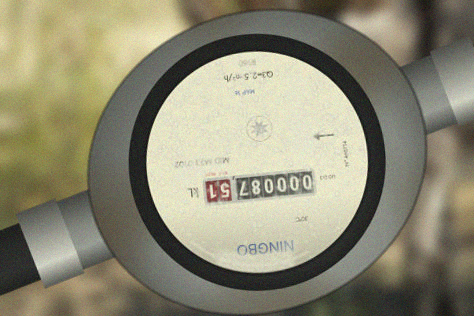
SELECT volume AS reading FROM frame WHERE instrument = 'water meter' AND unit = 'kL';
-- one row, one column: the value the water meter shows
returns 87.51 kL
